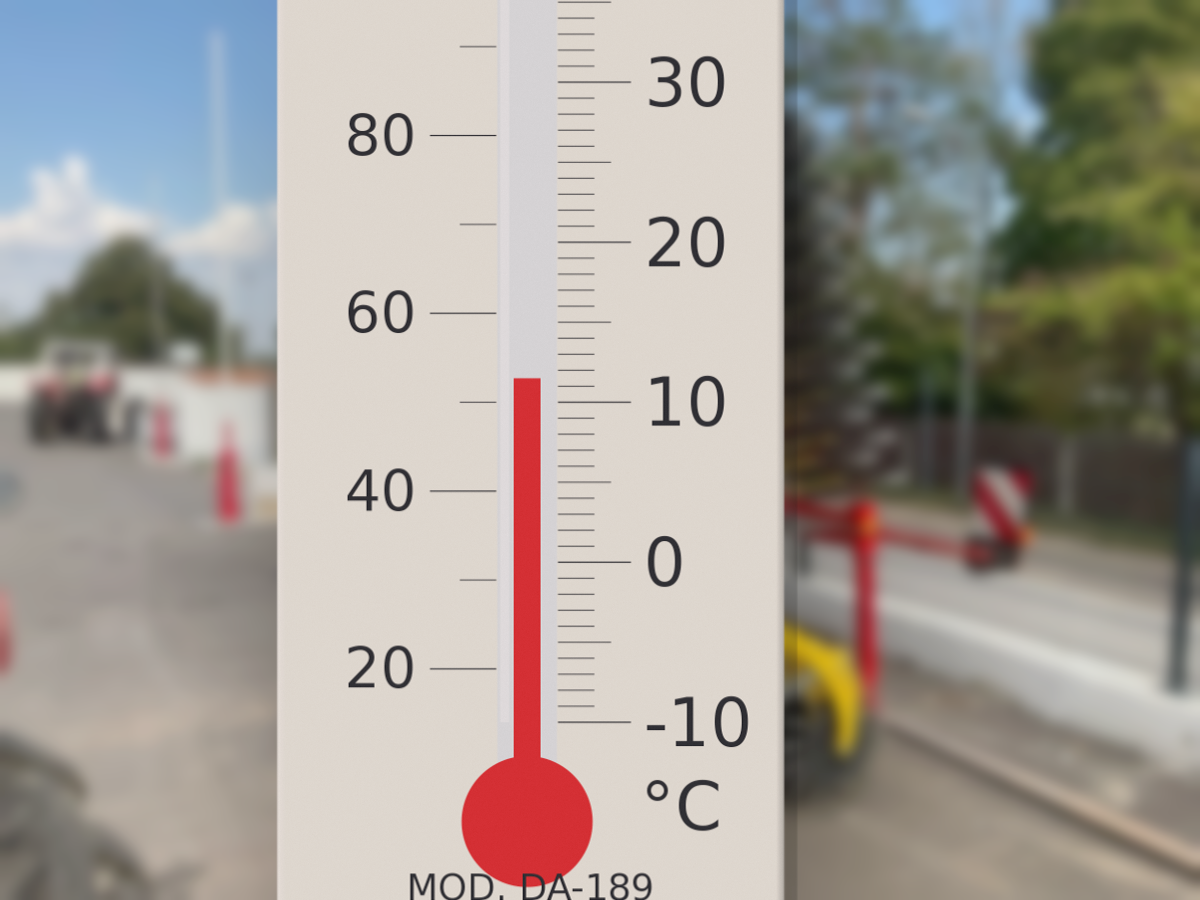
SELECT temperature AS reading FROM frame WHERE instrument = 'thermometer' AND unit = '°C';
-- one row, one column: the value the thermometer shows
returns 11.5 °C
